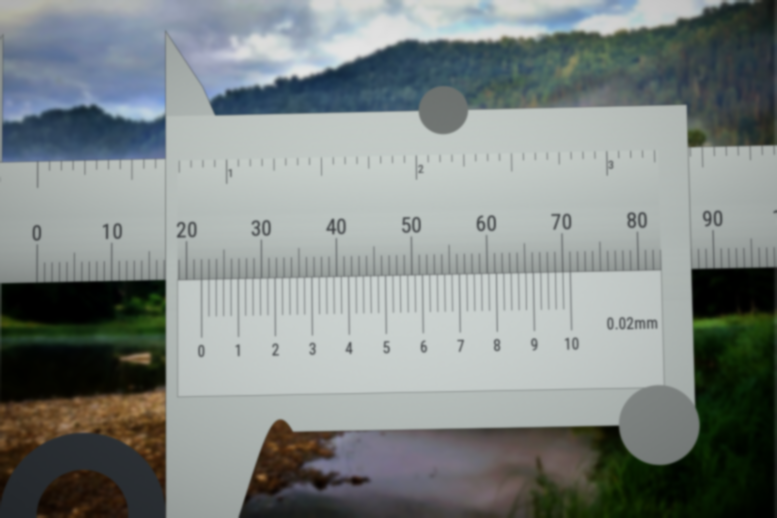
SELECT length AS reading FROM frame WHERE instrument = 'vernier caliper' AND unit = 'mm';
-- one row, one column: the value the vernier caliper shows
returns 22.0 mm
